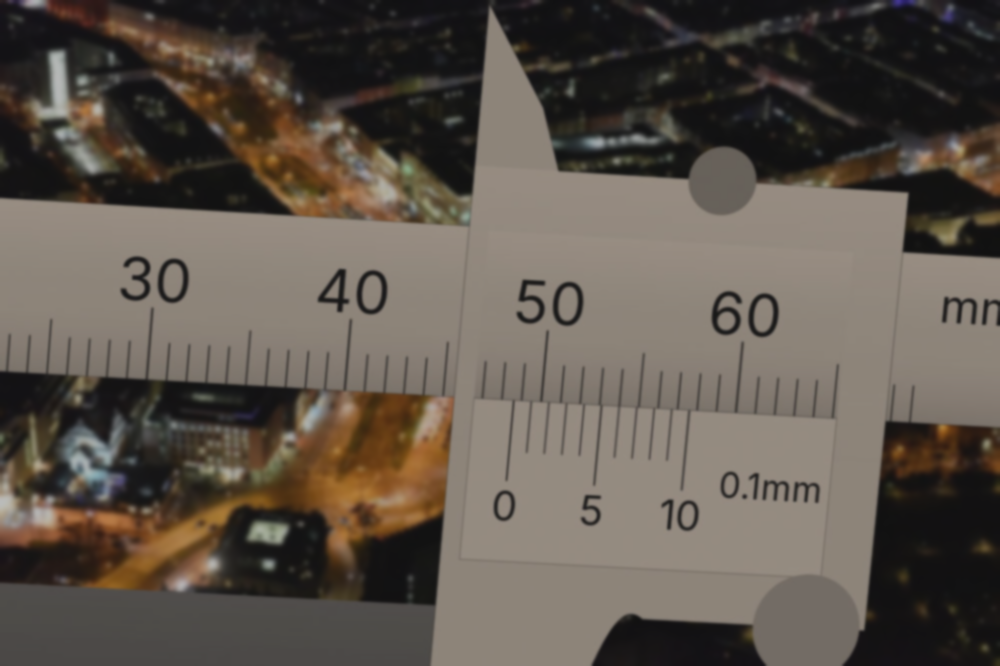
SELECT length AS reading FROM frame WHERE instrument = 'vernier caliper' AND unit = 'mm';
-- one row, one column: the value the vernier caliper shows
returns 48.6 mm
